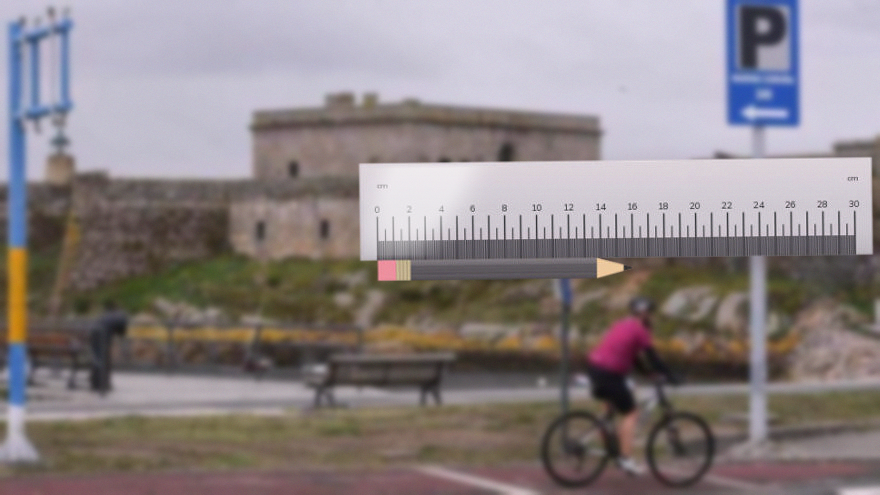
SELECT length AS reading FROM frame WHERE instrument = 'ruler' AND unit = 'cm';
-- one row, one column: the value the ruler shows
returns 16 cm
